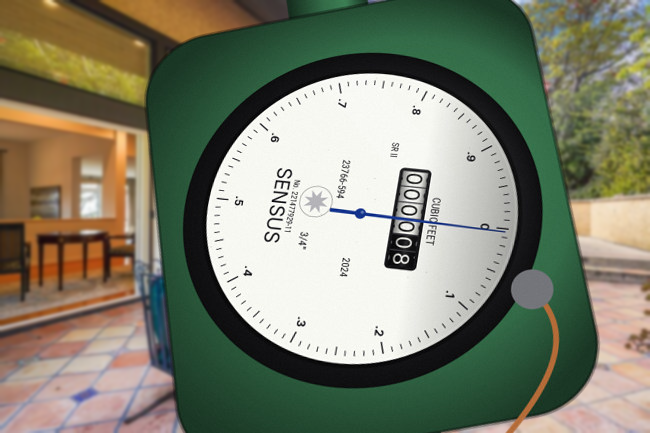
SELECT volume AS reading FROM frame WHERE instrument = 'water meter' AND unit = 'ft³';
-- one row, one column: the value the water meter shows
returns 8.00 ft³
